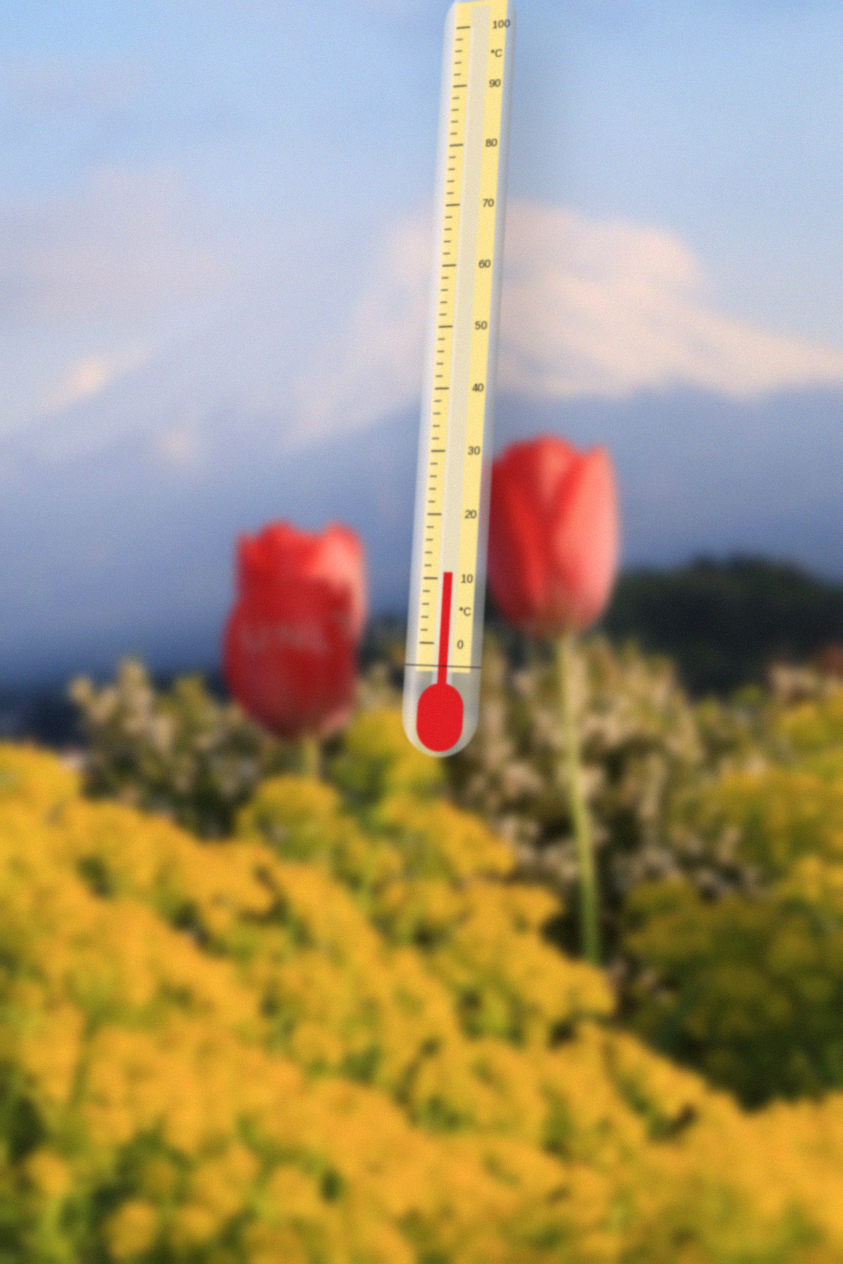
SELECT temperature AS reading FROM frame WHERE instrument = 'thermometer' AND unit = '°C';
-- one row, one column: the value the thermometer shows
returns 11 °C
